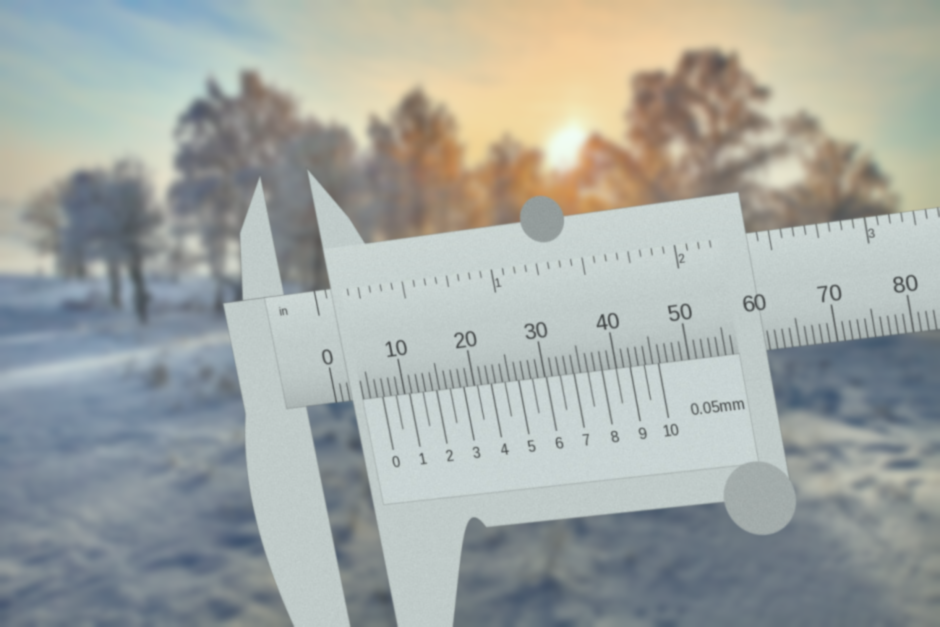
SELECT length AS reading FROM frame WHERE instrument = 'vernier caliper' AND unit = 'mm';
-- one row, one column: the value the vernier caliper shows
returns 6.8 mm
